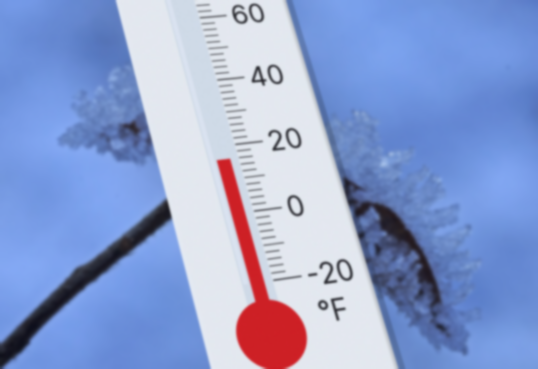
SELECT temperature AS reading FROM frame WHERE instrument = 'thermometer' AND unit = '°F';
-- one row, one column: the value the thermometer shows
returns 16 °F
